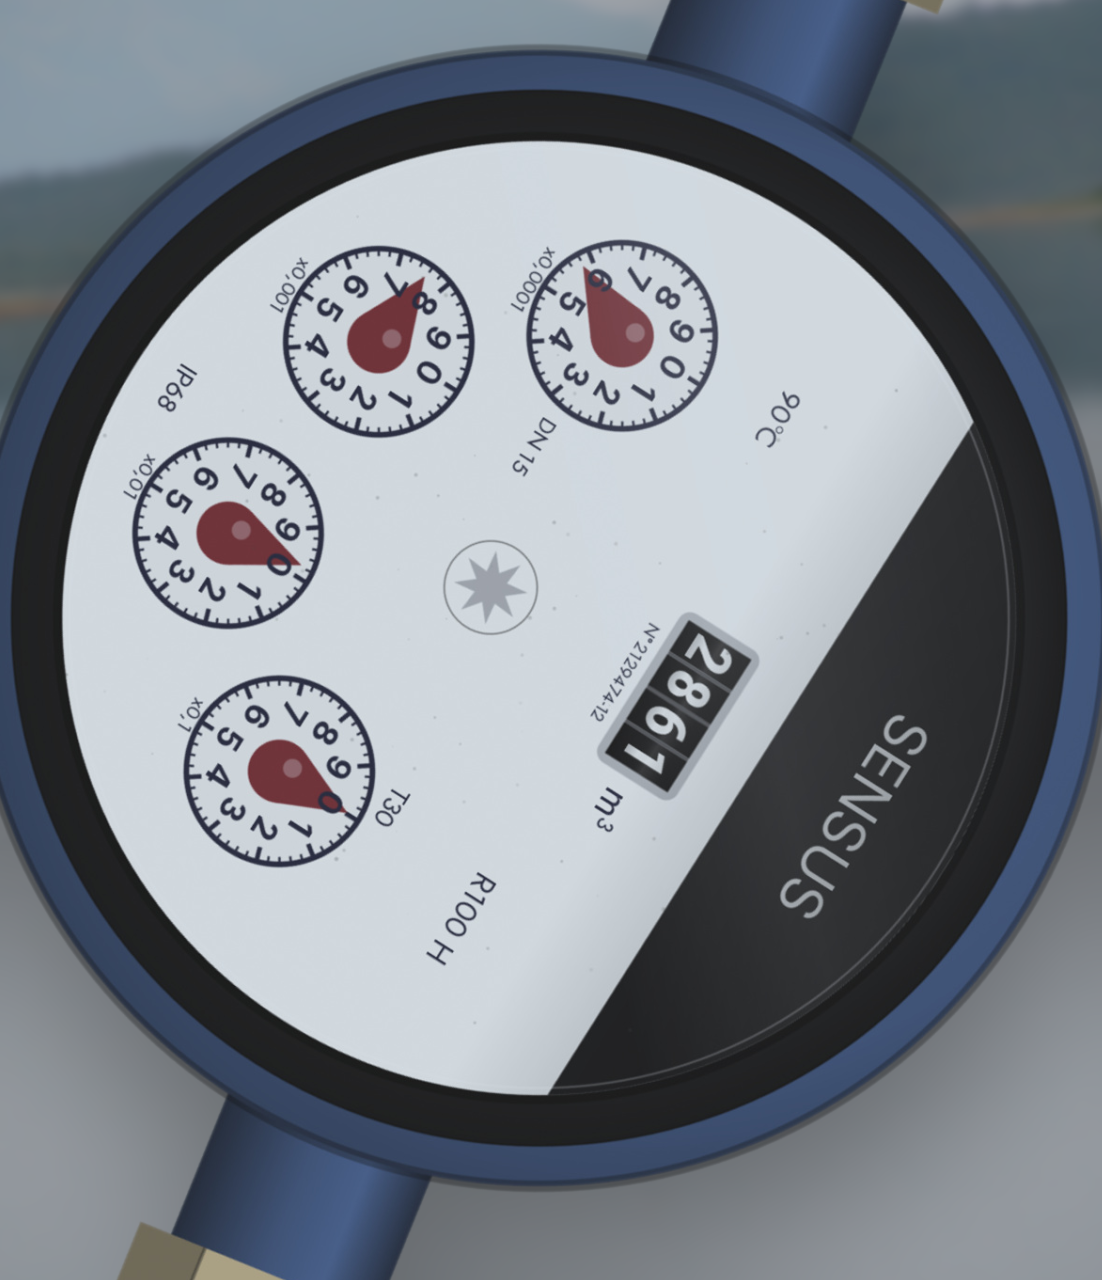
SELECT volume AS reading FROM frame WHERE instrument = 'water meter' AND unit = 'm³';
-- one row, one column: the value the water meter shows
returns 2860.9975 m³
